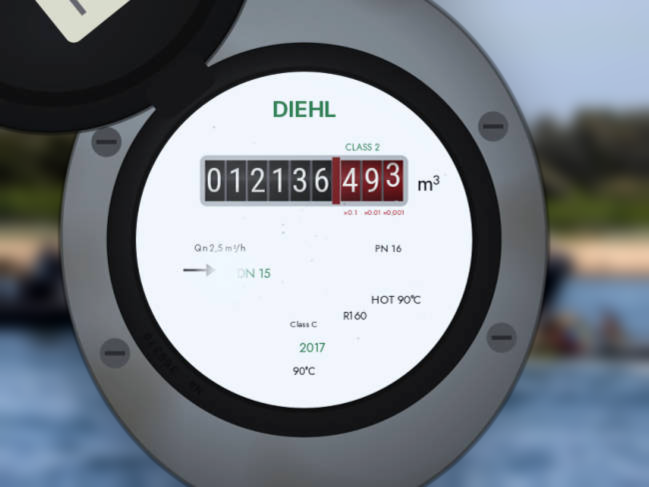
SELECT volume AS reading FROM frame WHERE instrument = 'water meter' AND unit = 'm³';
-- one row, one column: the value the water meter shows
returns 12136.493 m³
